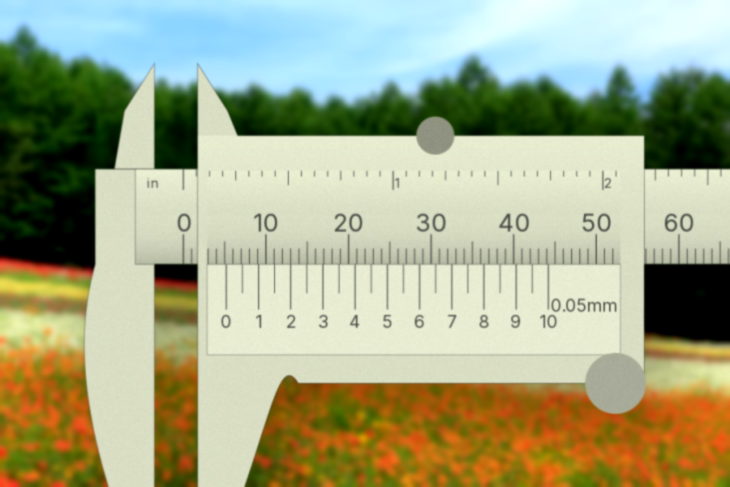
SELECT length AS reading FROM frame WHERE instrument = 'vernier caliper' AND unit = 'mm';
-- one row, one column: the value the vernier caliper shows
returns 5.2 mm
